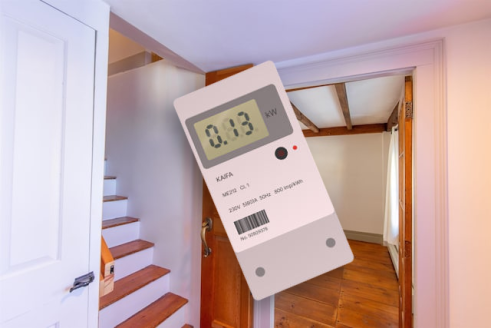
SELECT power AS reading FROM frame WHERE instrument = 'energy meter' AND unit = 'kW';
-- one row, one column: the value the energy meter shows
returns 0.13 kW
